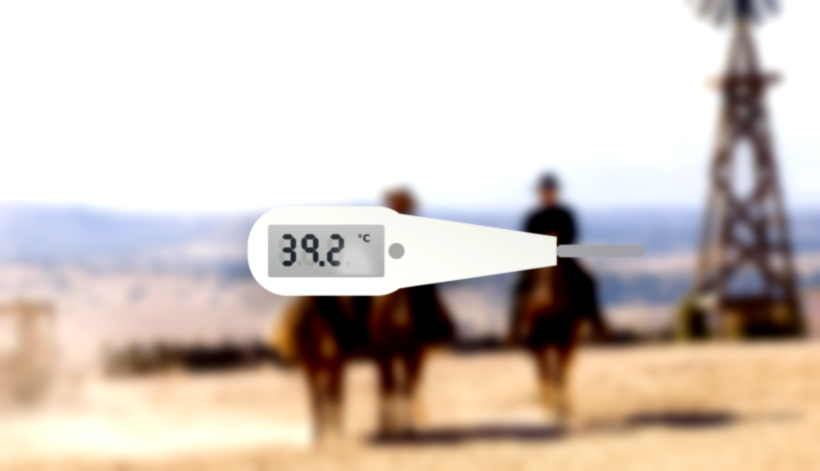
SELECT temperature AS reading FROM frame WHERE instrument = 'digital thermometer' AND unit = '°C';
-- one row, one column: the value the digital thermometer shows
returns 39.2 °C
